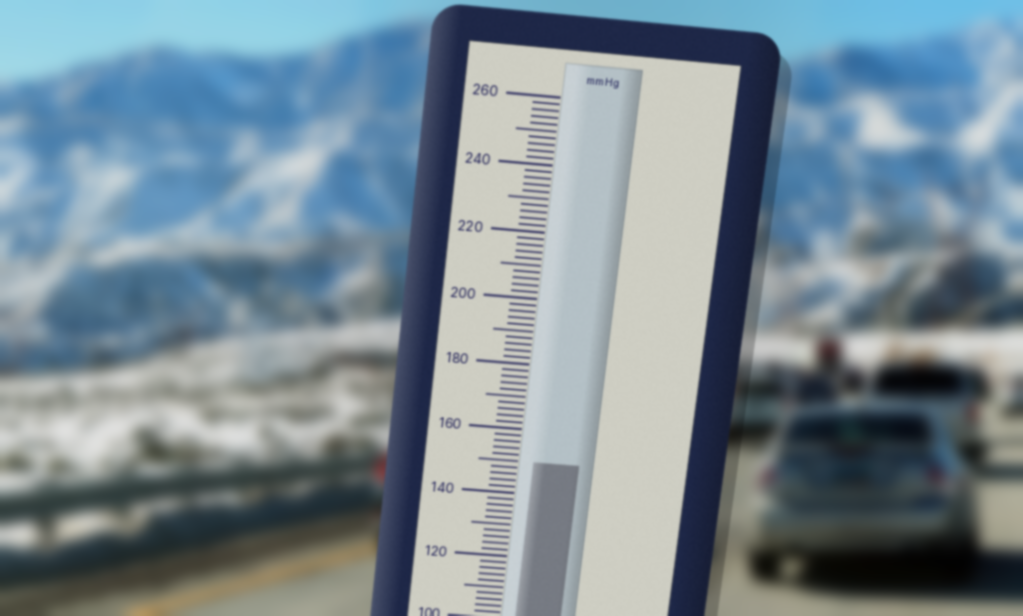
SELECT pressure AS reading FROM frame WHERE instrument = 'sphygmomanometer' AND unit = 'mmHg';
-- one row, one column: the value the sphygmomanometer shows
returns 150 mmHg
